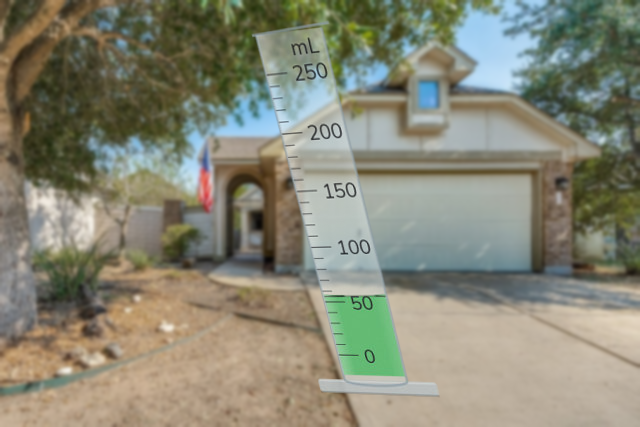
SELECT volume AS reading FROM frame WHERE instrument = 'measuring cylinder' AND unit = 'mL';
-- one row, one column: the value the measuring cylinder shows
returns 55 mL
